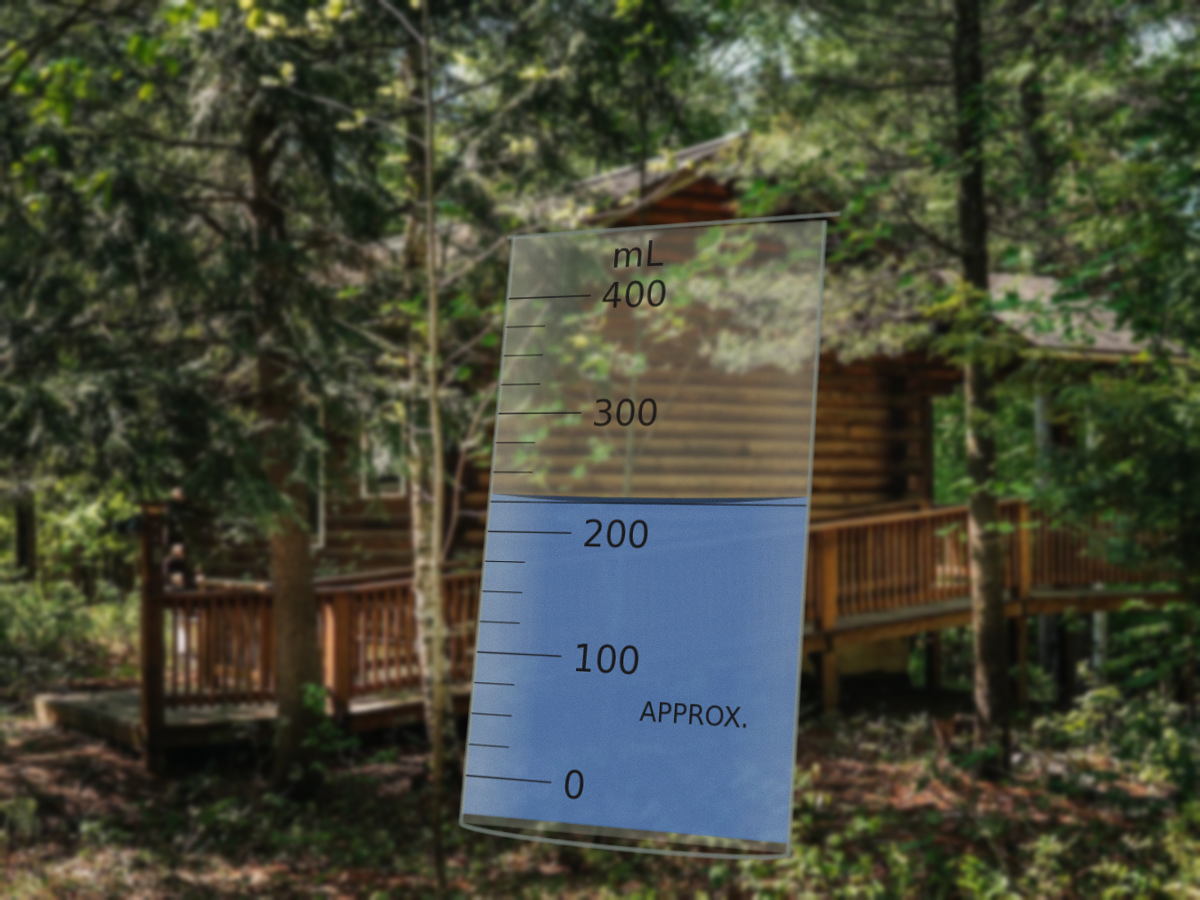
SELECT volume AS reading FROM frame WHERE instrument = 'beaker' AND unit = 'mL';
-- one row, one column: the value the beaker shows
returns 225 mL
